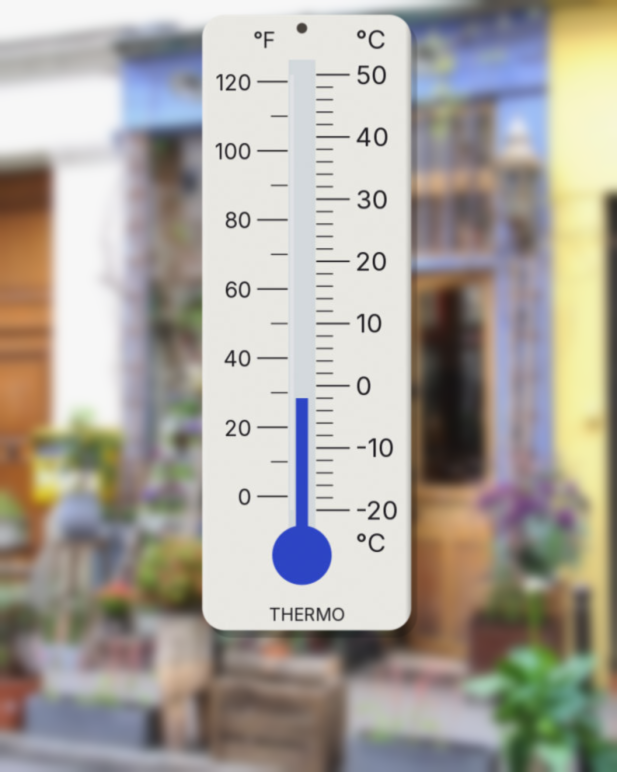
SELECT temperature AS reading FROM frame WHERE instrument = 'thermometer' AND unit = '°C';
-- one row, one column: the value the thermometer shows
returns -2 °C
